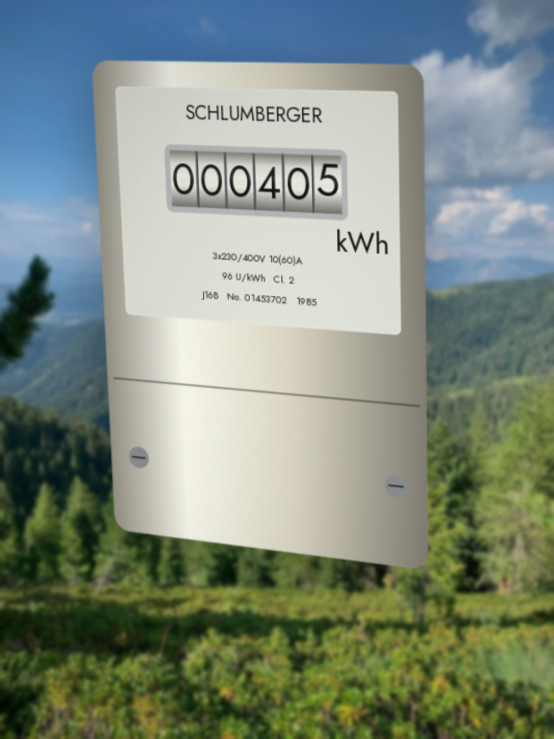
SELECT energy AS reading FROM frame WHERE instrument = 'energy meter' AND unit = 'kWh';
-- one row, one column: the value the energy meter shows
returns 405 kWh
